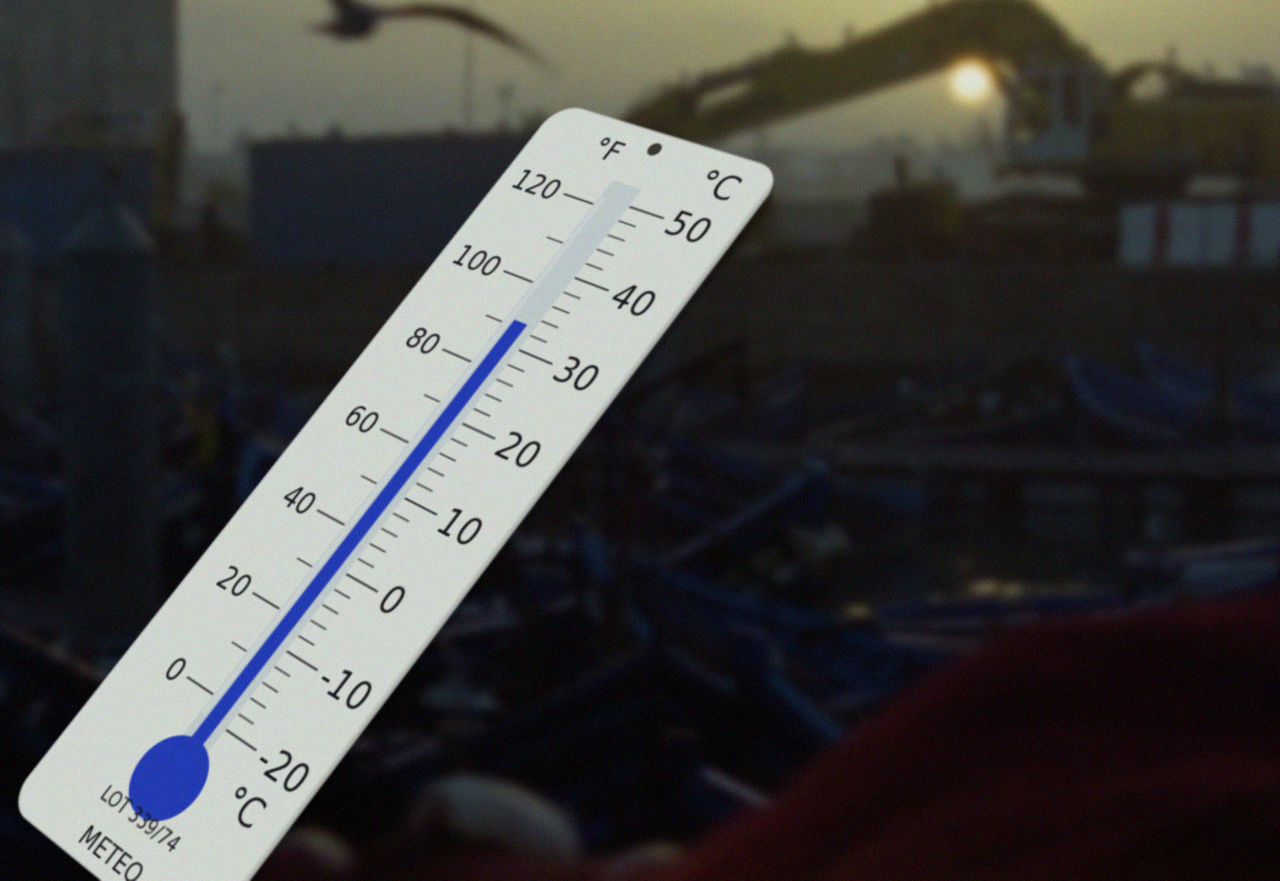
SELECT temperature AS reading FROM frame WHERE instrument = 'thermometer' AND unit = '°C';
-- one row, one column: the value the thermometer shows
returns 33 °C
